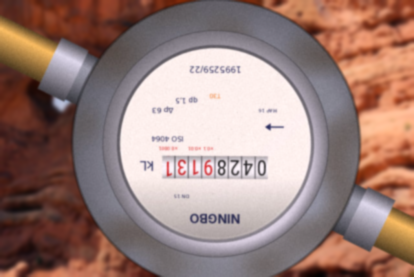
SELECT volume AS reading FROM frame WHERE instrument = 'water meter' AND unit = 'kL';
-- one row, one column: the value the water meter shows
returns 428.9131 kL
